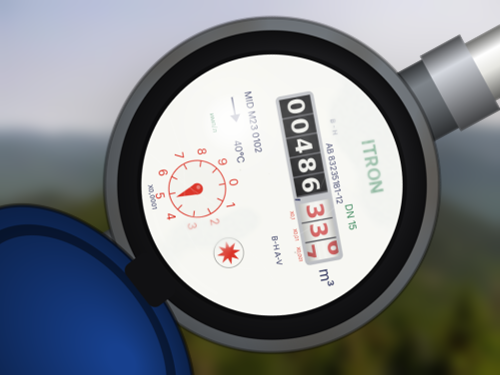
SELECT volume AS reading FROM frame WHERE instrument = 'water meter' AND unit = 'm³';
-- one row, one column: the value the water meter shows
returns 486.3364 m³
